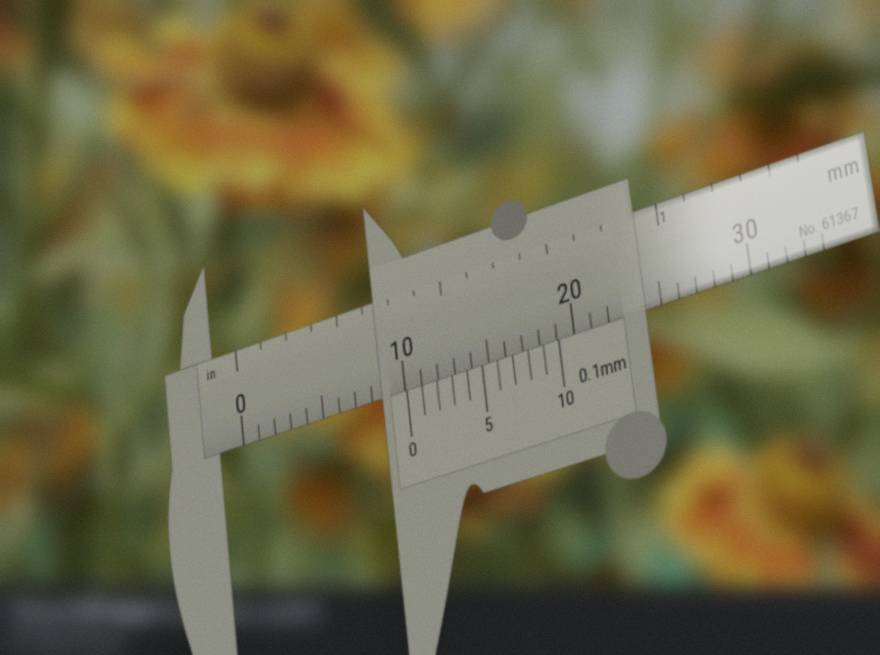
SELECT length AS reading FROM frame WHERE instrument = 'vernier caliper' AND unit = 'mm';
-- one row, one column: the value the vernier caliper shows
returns 10.1 mm
